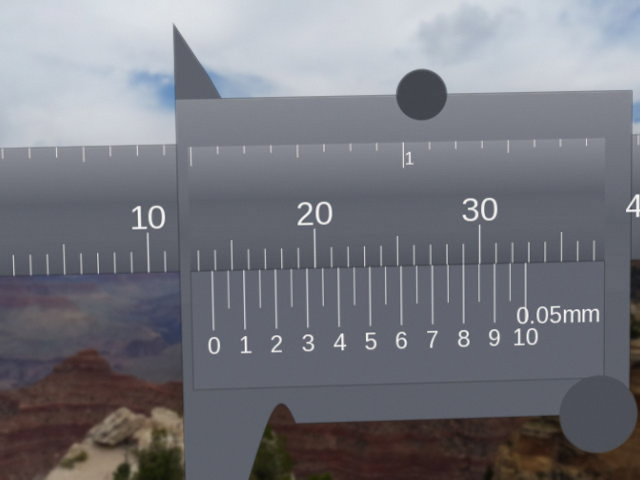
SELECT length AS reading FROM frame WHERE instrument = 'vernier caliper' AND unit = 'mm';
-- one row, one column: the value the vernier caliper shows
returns 13.8 mm
